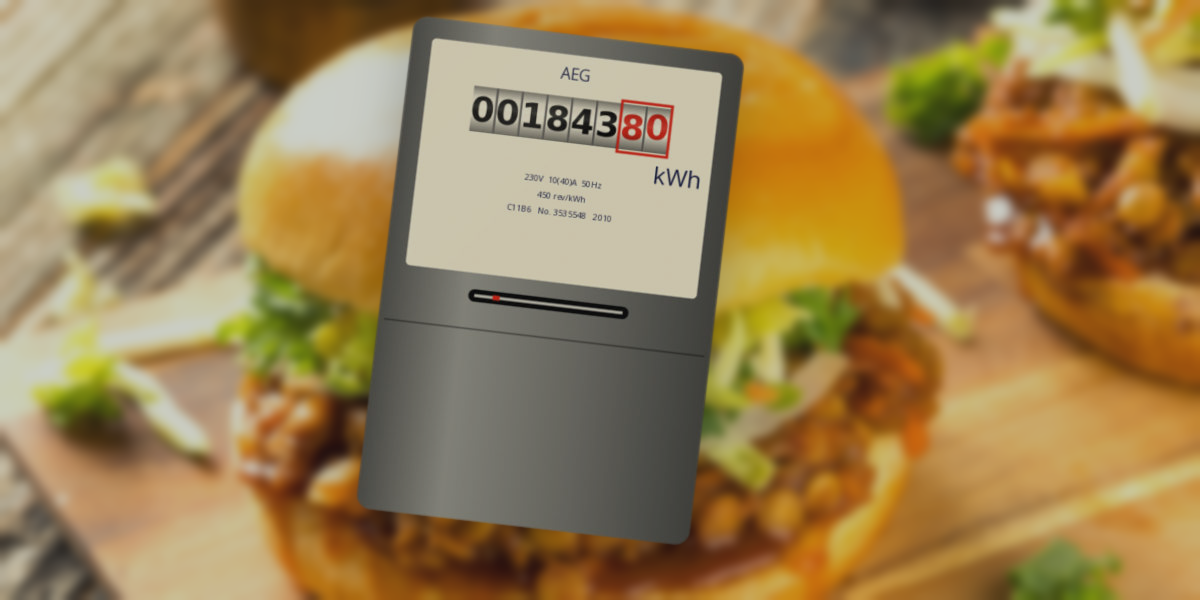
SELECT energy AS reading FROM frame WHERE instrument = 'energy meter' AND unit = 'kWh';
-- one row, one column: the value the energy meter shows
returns 1843.80 kWh
